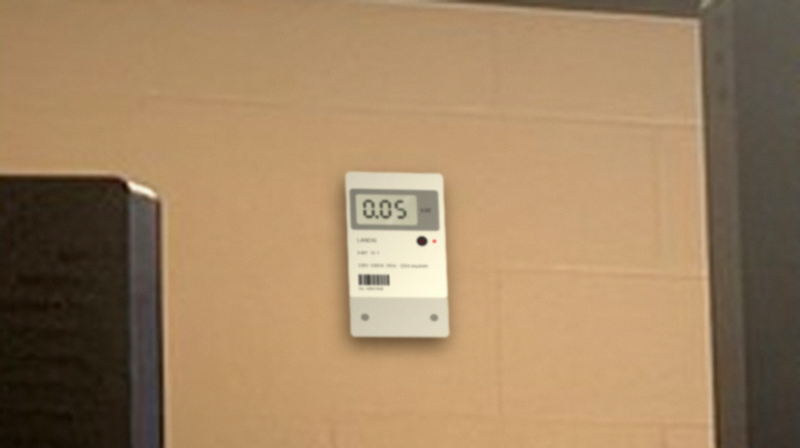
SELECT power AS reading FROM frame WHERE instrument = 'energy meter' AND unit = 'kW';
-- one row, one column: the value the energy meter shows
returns 0.05 kW
